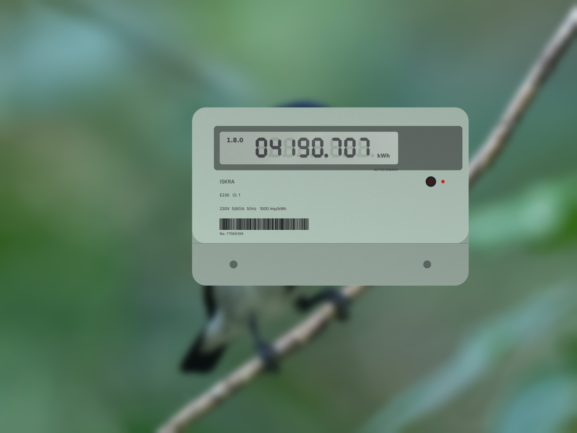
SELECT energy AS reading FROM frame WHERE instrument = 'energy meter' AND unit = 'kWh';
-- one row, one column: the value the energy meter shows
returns 4190.707 kWh
